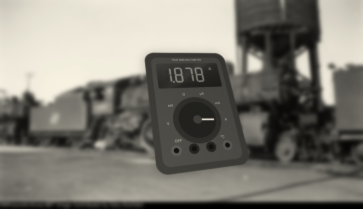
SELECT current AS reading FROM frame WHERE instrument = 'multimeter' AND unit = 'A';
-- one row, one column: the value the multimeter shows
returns 1.878 A
